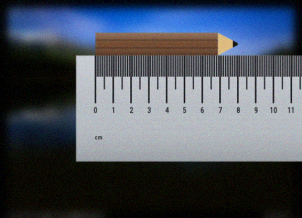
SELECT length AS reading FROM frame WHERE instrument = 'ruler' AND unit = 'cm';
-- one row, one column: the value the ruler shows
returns 8 cm
